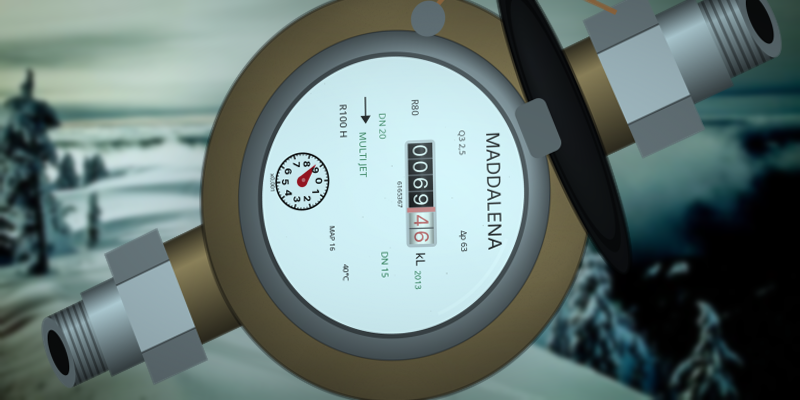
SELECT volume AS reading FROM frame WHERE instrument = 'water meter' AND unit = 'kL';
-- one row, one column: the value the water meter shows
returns 69.468 kL
